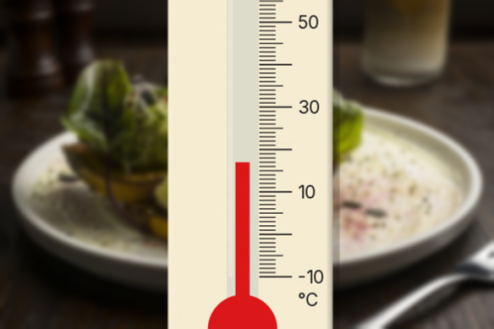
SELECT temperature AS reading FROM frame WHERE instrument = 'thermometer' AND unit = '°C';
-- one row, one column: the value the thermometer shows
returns 17 °C
